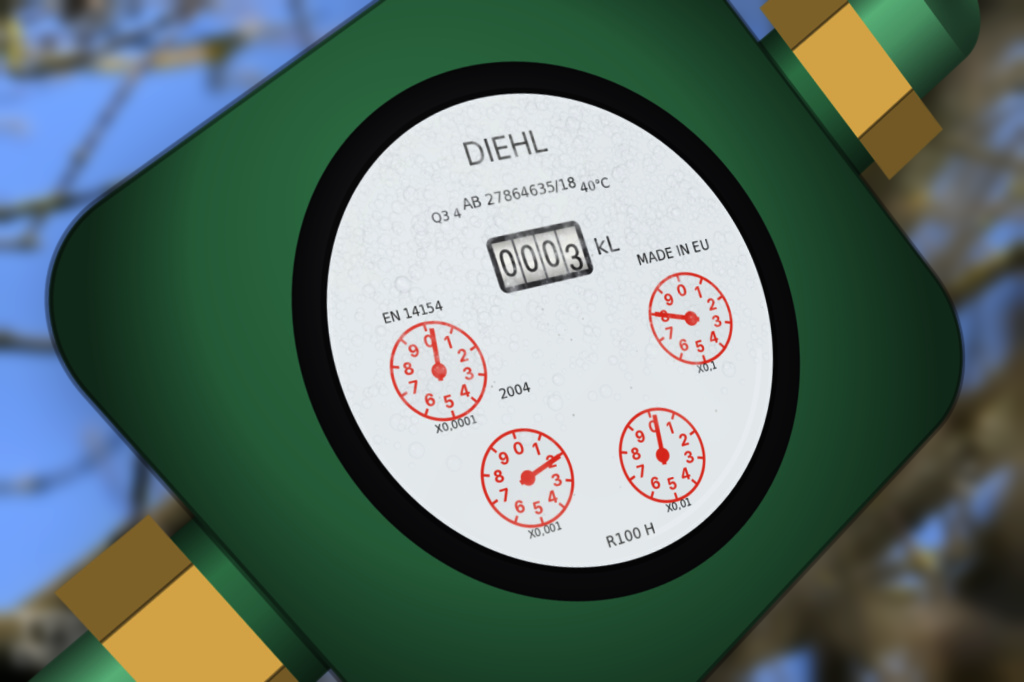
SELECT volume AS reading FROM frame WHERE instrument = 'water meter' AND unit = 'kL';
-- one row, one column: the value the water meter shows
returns 2.8020 kL
